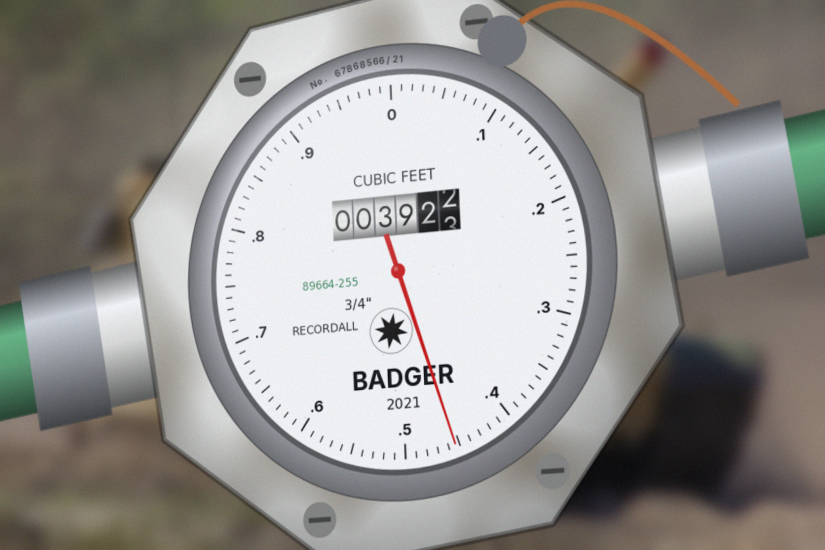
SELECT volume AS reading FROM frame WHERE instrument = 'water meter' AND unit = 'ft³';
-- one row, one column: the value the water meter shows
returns 3922.45 ft³
